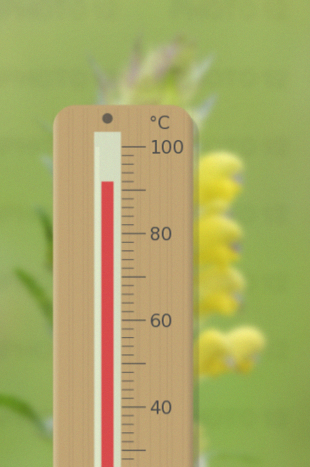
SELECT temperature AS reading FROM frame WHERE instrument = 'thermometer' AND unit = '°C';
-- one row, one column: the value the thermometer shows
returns 92 °C
